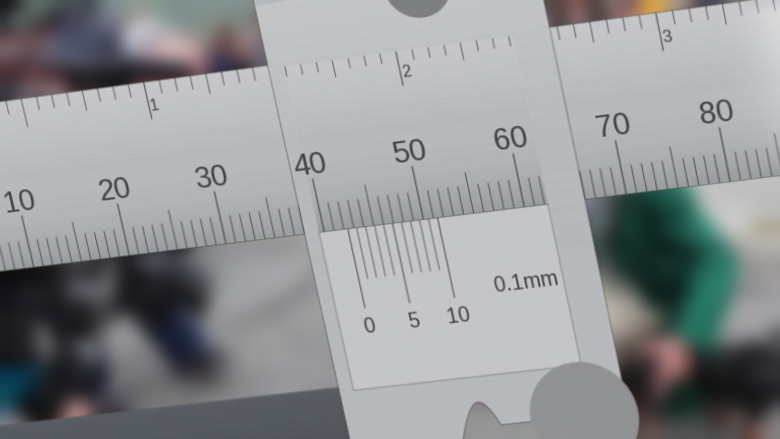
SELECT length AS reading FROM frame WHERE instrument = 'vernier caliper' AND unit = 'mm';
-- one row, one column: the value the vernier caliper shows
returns 42.4 mm
